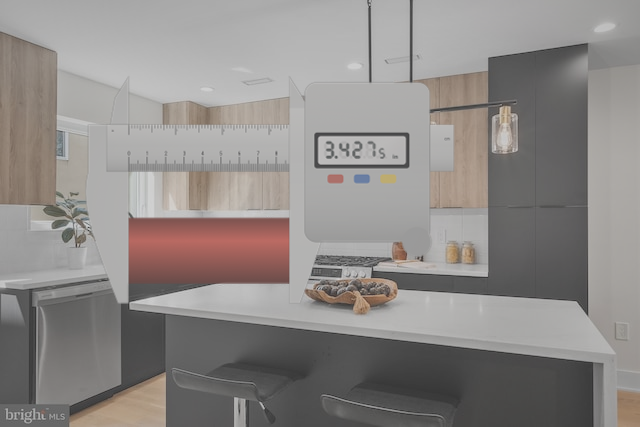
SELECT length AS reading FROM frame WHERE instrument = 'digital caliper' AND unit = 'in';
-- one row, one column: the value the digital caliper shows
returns 3.4275 in
